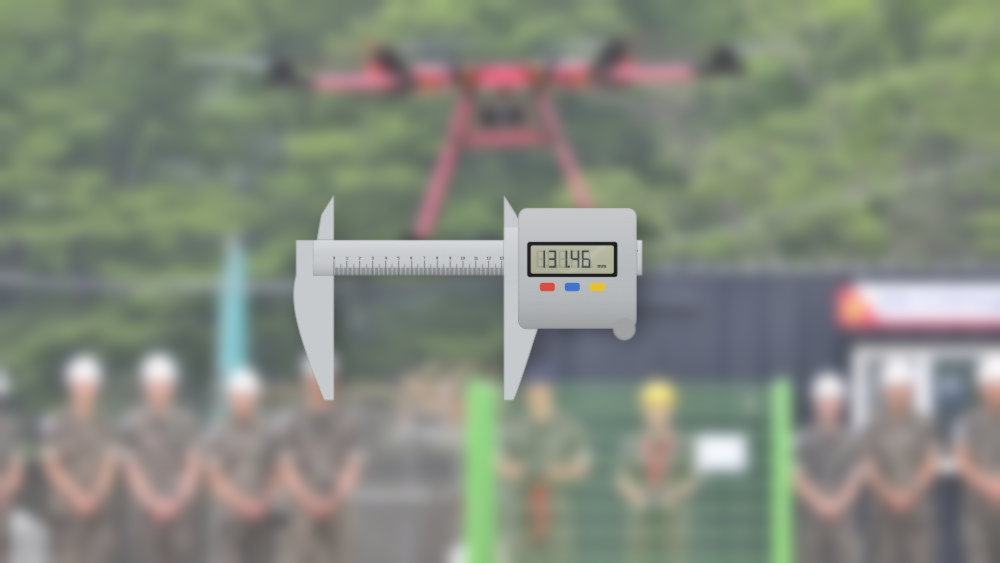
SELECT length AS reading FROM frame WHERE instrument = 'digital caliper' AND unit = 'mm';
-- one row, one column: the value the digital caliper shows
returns 131.46 mm
